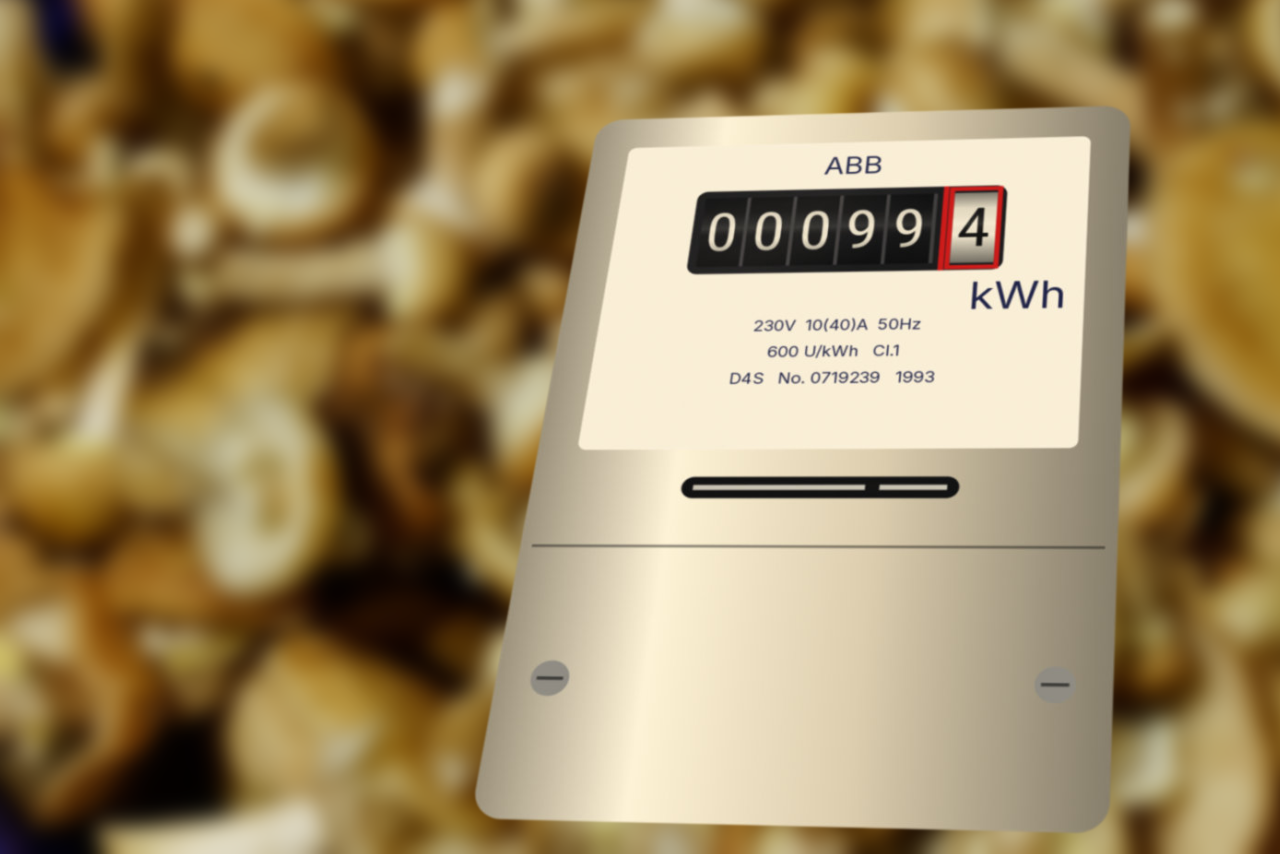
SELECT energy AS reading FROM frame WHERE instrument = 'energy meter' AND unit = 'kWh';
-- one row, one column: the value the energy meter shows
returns 99.4 kWh
